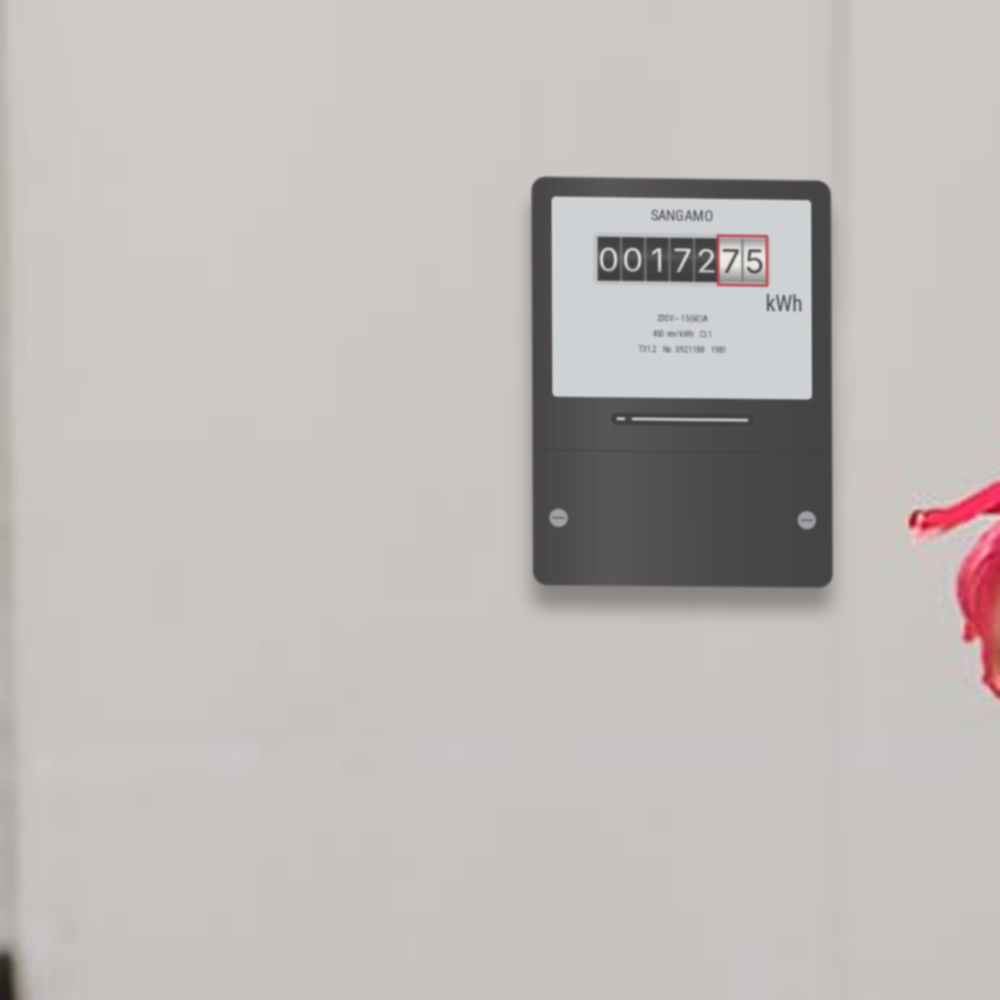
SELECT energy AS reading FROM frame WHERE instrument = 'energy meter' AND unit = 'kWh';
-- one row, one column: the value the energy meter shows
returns 172.75 kWh
